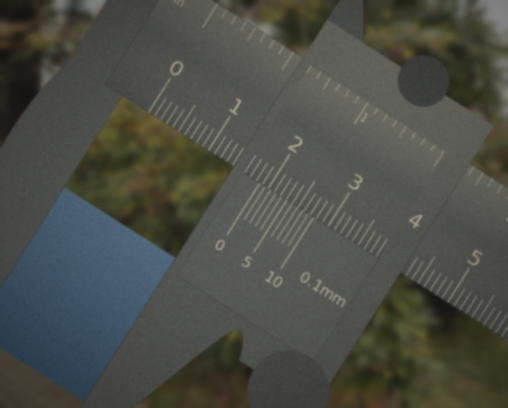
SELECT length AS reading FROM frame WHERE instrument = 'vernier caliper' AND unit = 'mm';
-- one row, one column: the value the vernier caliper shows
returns 18.6 mm
